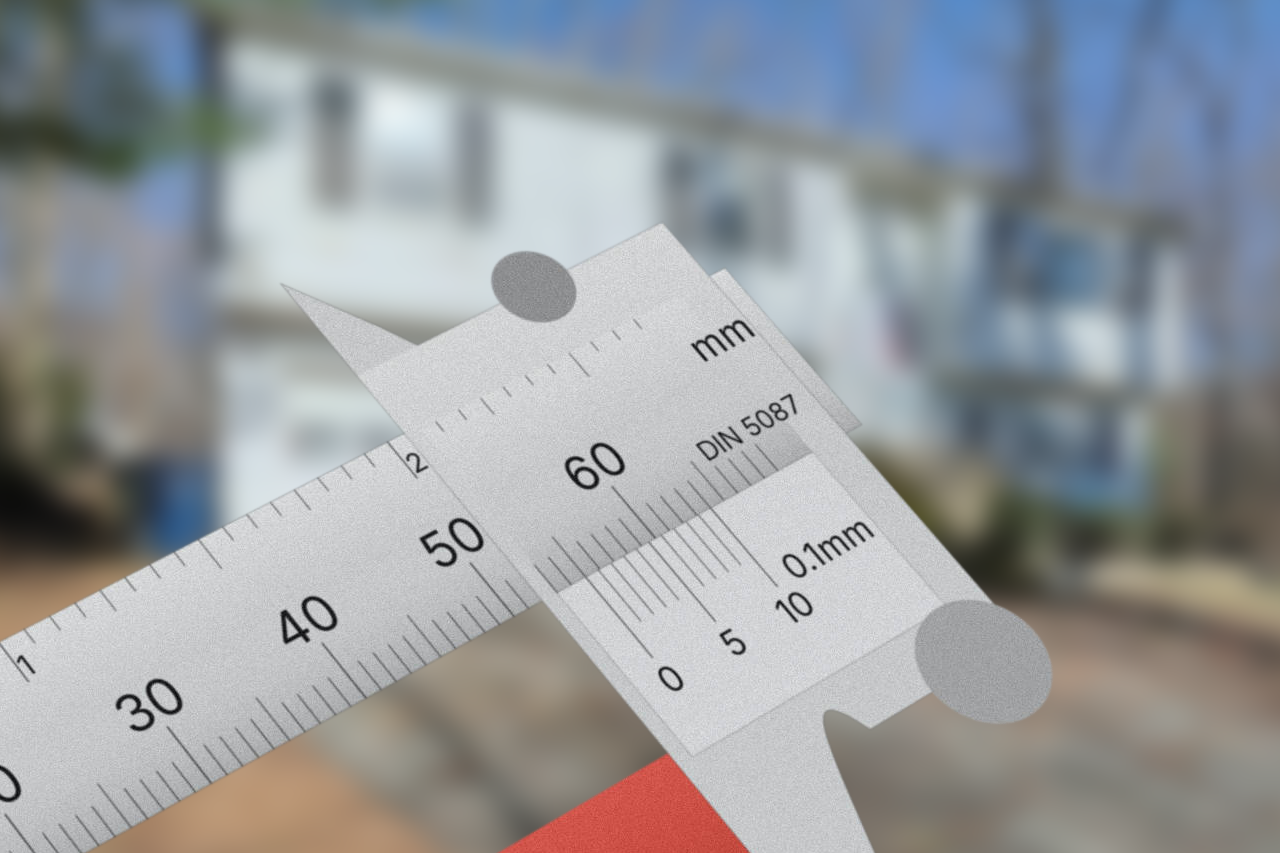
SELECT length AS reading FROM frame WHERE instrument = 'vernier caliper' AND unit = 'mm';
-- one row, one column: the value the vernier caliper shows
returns 55.0 mm
